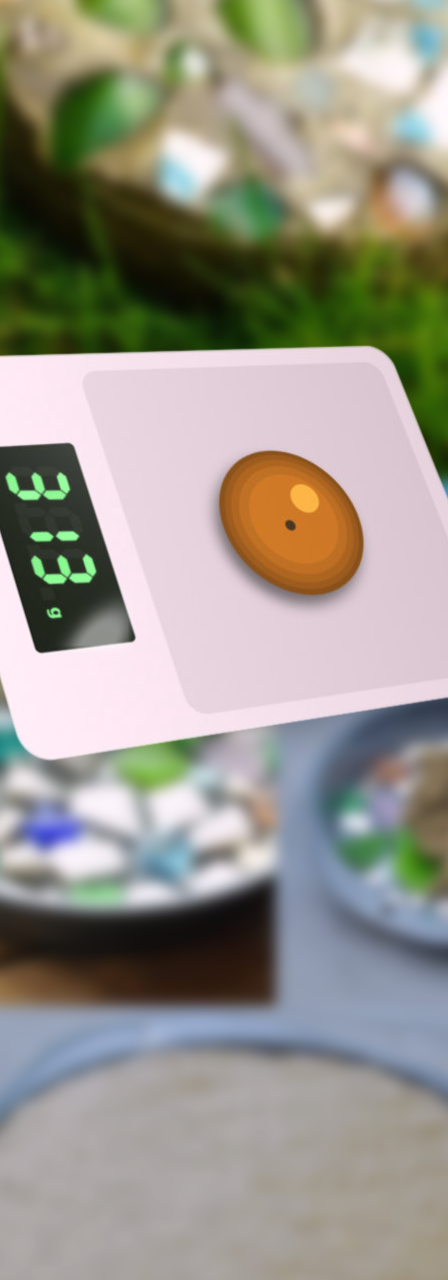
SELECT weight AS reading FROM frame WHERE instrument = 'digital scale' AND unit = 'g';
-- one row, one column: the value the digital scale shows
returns 313 g
